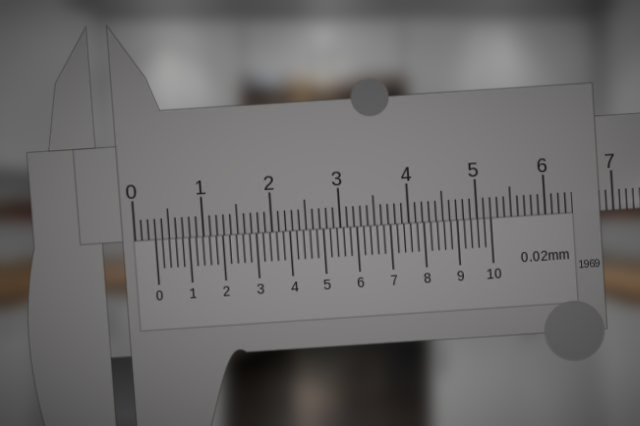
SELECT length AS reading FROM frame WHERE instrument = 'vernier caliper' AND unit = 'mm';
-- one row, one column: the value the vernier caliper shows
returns 3.0 mm
